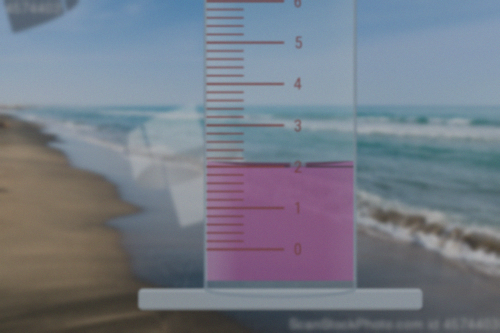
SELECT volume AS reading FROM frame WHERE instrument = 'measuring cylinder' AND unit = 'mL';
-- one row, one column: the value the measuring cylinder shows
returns 2 mL
